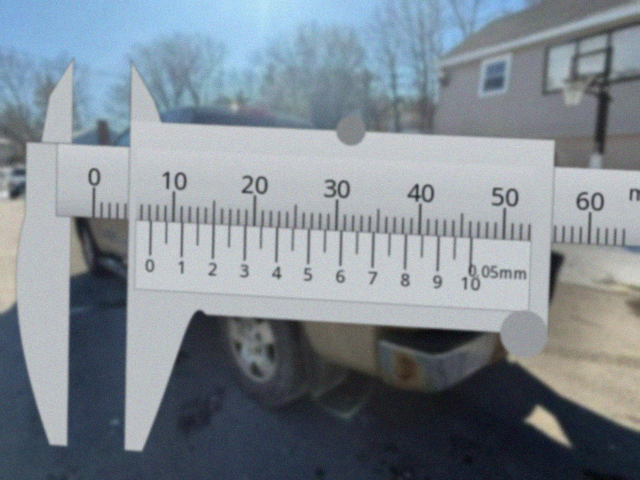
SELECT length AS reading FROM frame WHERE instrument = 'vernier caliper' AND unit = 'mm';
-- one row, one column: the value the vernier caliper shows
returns 7.2 mm
